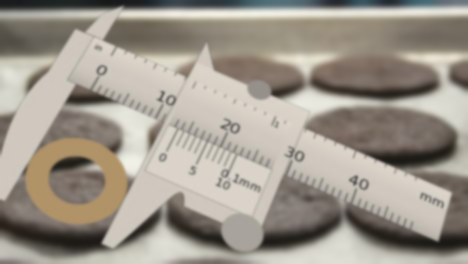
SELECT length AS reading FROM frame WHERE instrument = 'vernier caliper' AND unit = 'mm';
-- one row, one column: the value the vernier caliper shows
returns 13.5 mm
